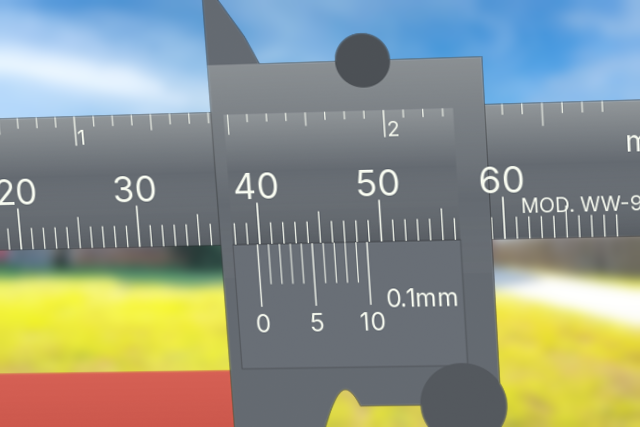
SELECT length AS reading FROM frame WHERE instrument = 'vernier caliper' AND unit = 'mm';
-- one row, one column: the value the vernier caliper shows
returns 39.8 mm
